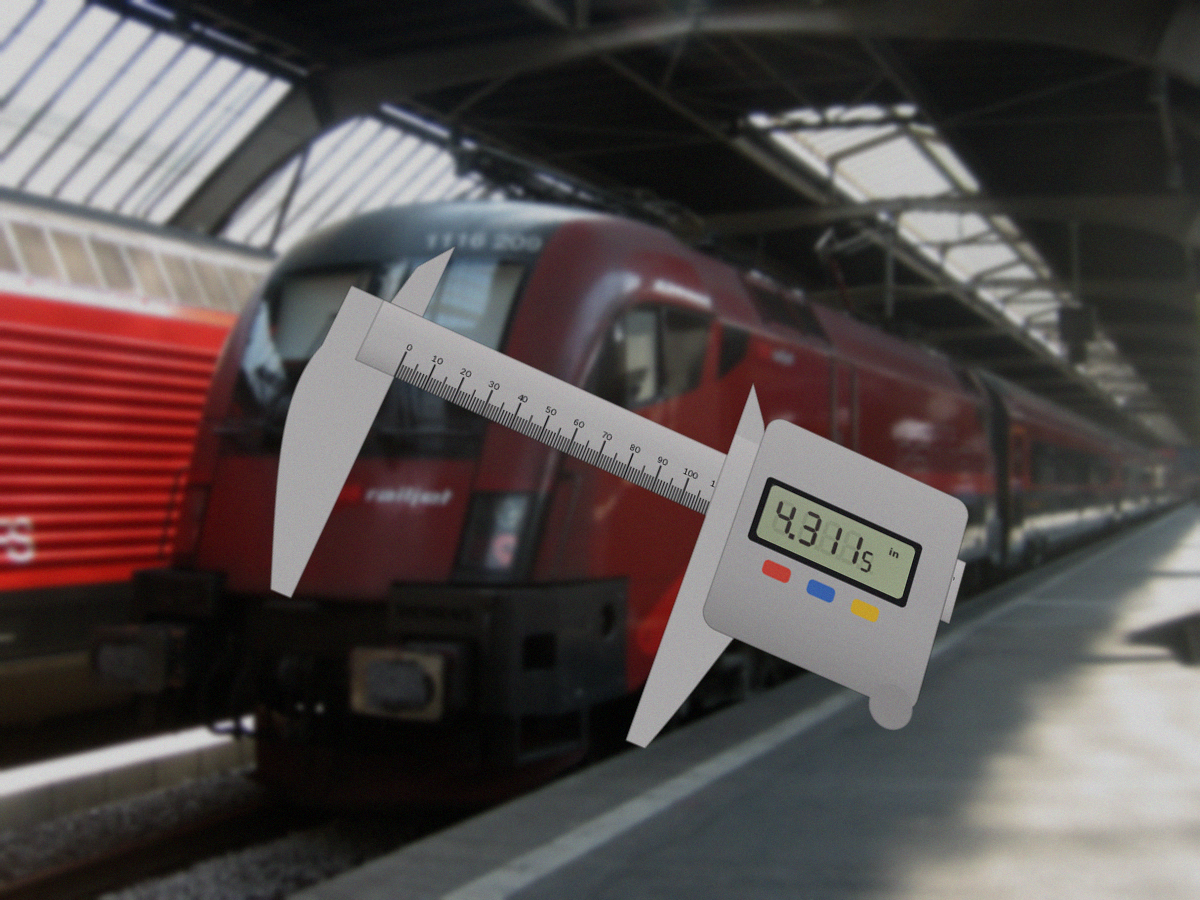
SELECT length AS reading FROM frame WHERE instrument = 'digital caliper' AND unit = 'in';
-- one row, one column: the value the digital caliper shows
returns 4.3115 in
